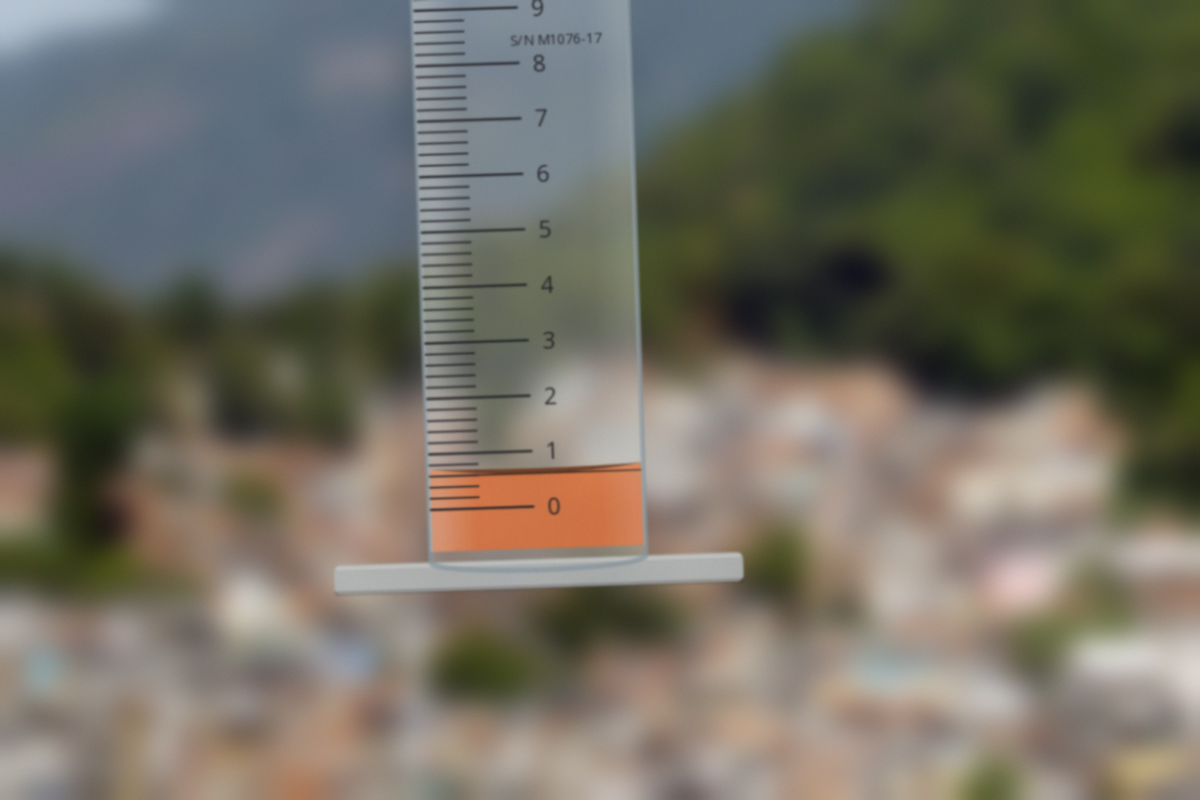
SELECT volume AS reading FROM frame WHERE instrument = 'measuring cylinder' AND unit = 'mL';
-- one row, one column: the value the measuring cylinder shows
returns 0.6 mL
